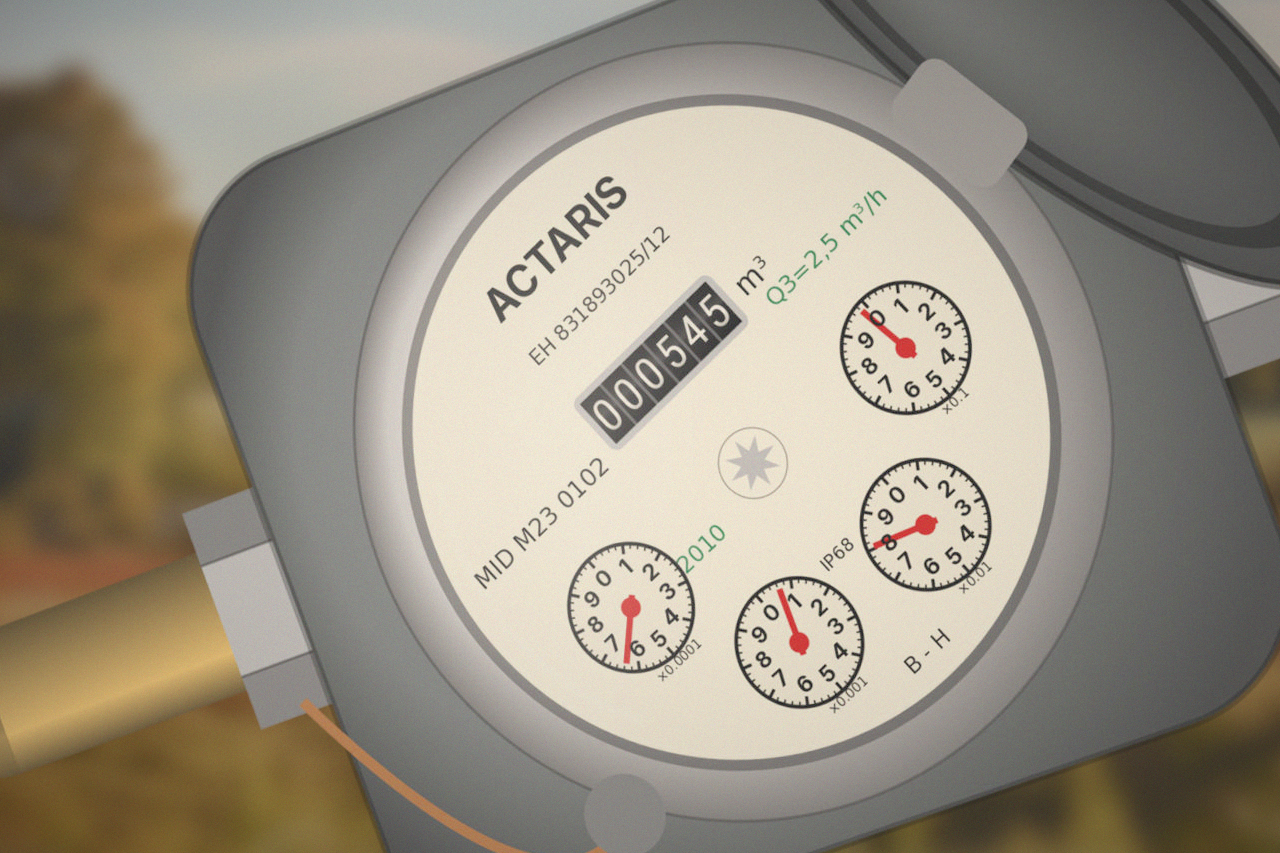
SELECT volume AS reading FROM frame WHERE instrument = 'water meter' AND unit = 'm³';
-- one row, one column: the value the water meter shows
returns 544.9806 m³
